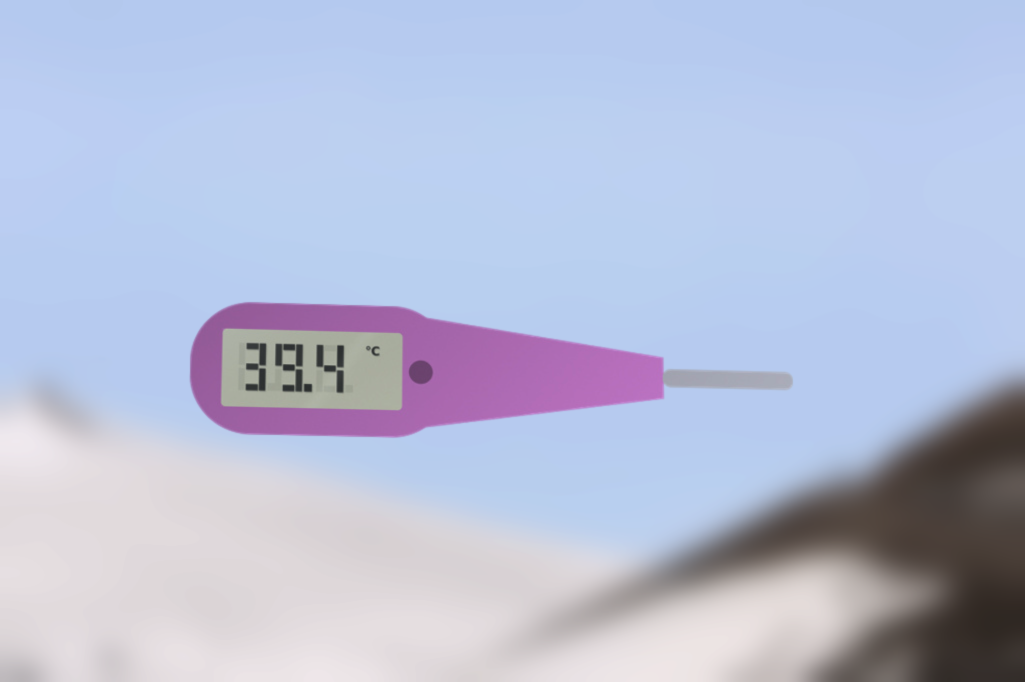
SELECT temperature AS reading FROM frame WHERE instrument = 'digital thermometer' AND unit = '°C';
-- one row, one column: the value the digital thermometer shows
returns 39.4 °C
